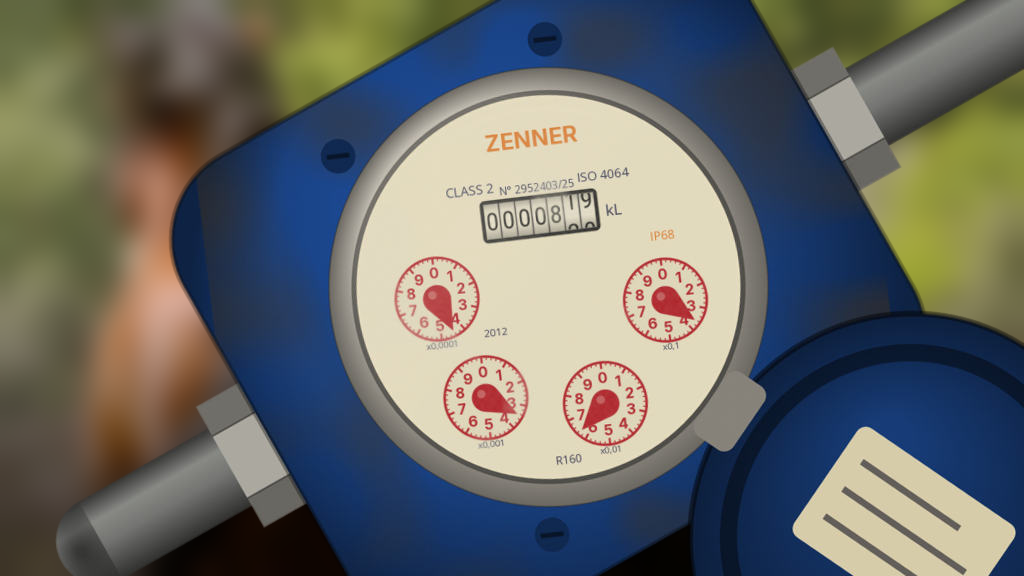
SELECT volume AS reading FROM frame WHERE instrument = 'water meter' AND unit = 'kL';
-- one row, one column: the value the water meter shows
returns 819.3634 kL
